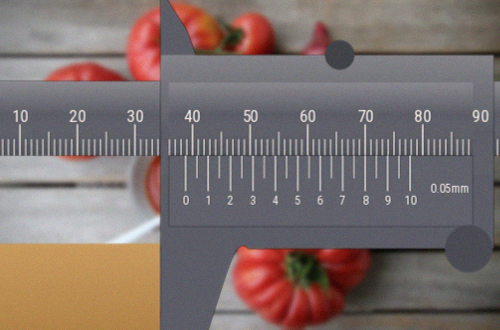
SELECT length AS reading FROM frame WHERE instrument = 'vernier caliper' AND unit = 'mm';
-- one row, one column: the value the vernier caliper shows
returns 38.8 mm
